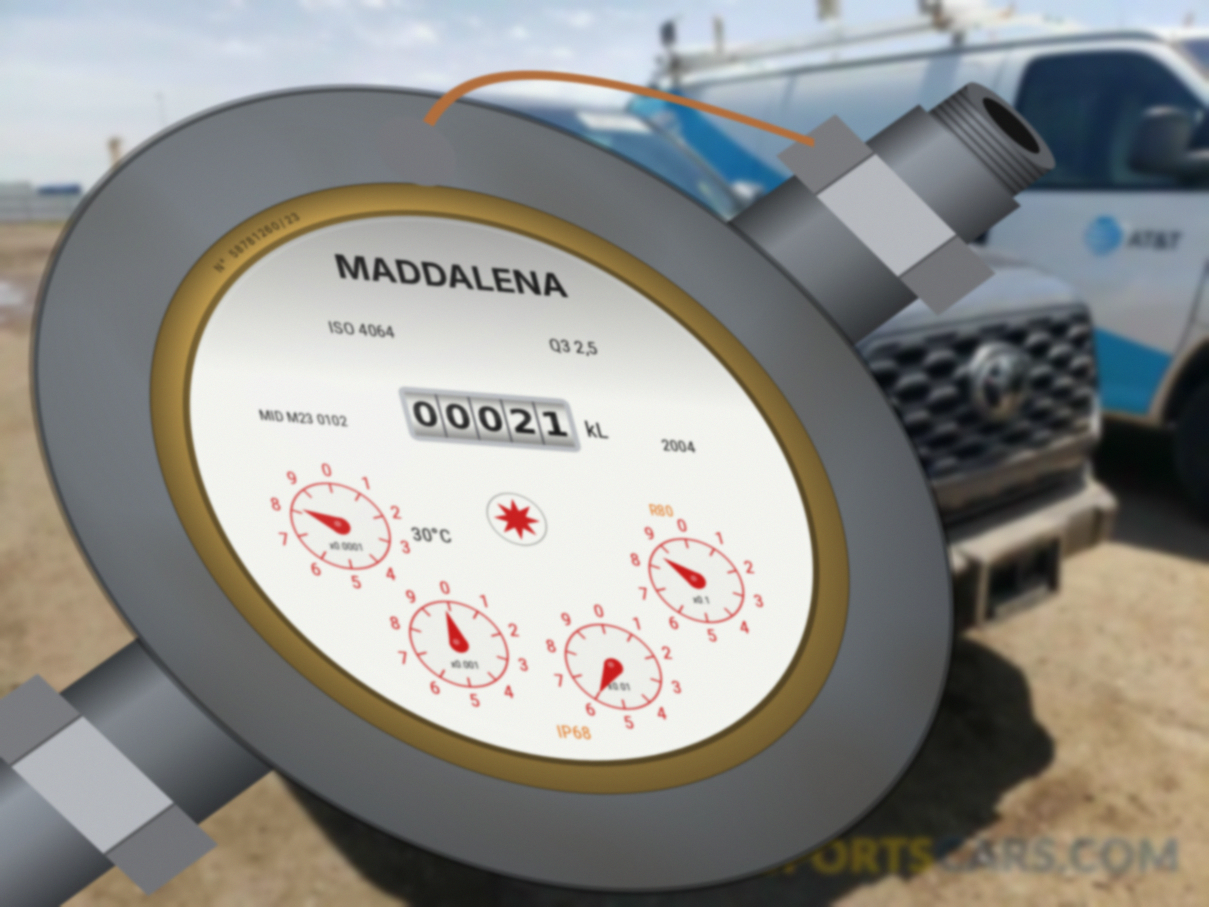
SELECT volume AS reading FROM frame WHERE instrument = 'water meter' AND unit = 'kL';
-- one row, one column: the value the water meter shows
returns 21.8598 kL
